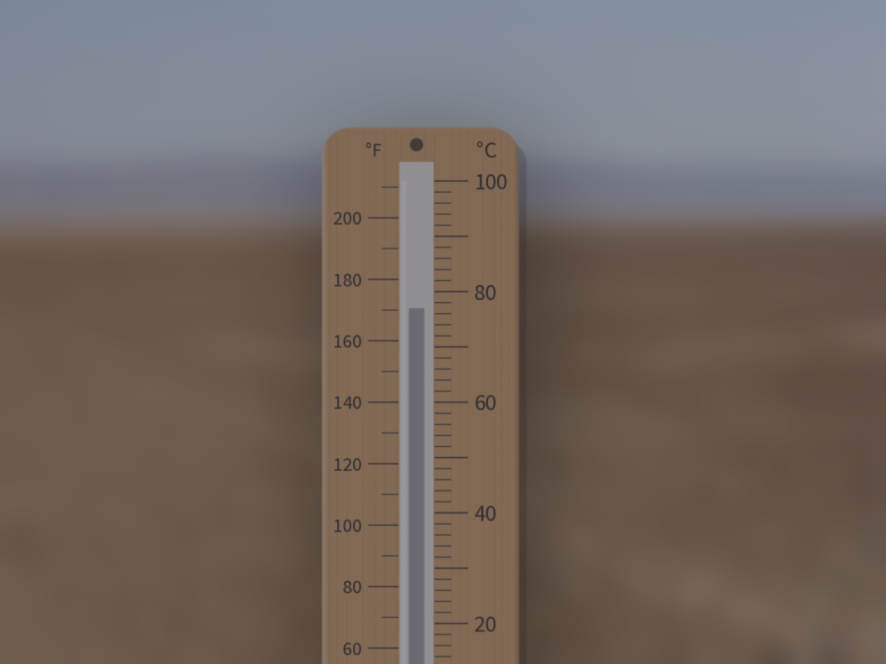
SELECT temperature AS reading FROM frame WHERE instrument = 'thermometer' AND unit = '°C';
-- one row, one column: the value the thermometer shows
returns 77 °C
